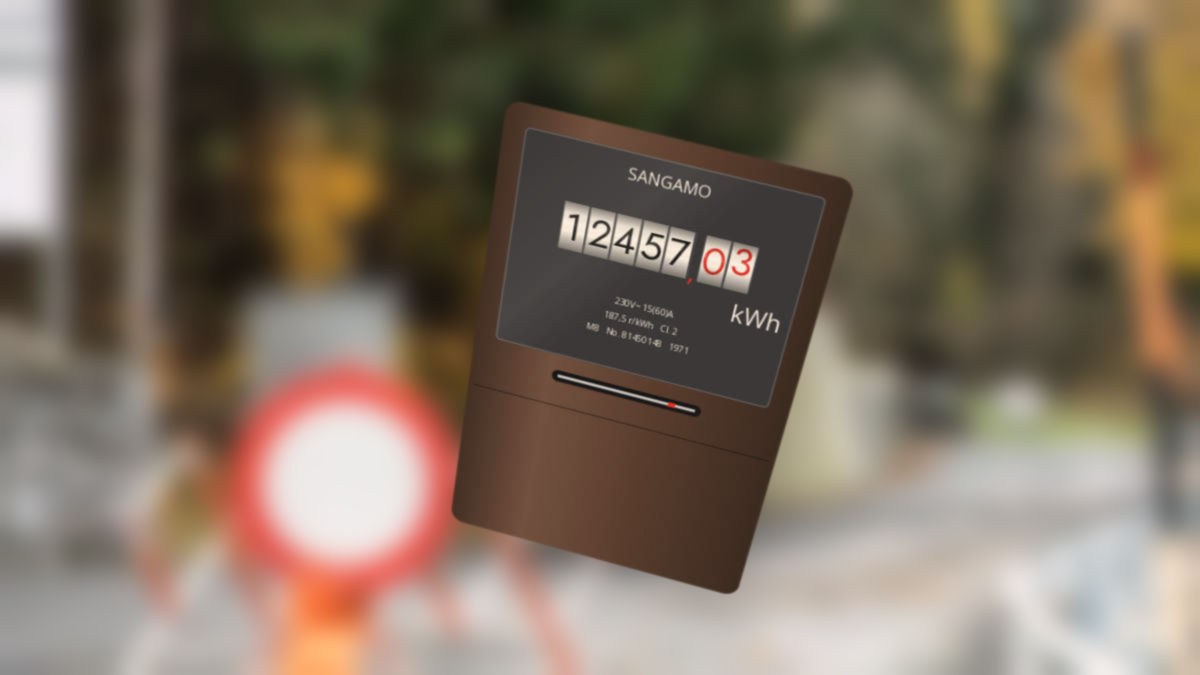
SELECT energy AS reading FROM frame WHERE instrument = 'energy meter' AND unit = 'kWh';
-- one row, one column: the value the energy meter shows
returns 12457.03 kWh
